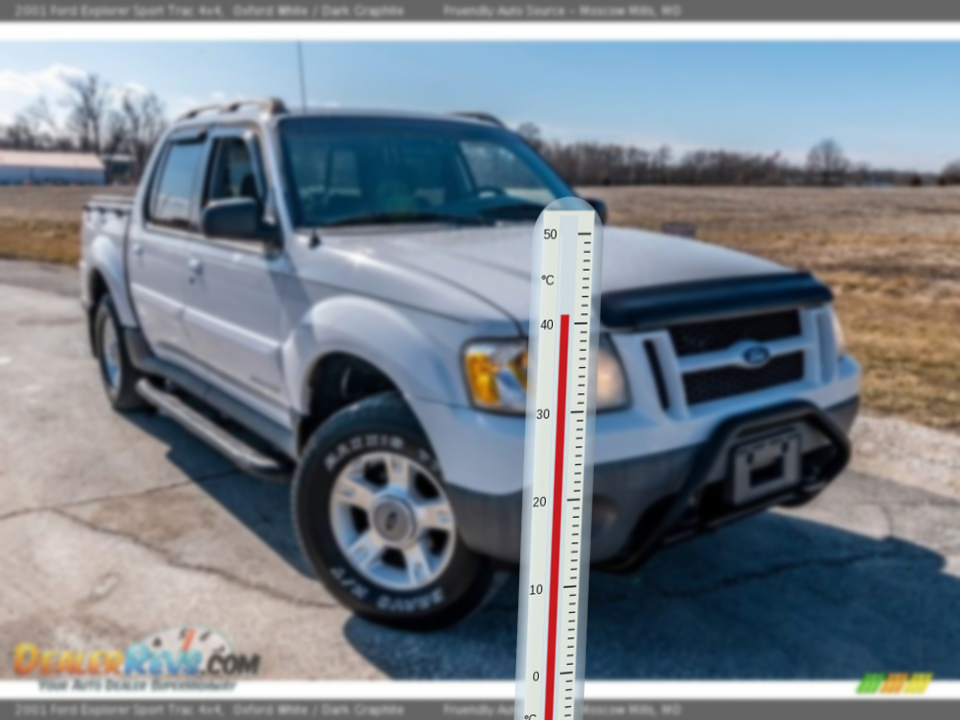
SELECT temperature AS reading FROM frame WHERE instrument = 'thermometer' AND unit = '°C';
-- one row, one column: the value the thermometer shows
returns 41 °C
